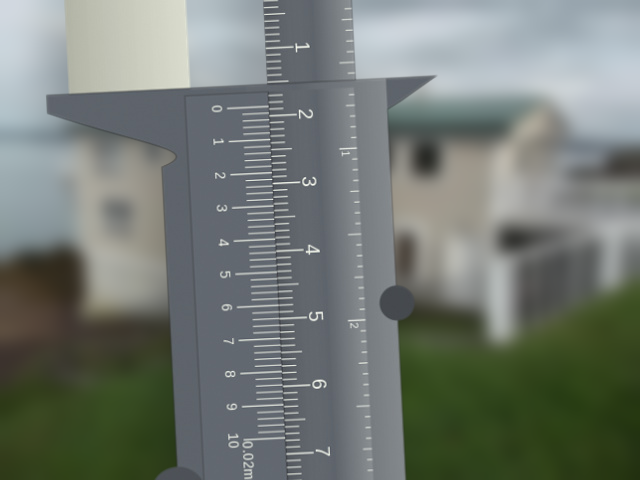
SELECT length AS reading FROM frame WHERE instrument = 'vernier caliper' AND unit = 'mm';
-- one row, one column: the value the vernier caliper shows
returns 18.6 mm
